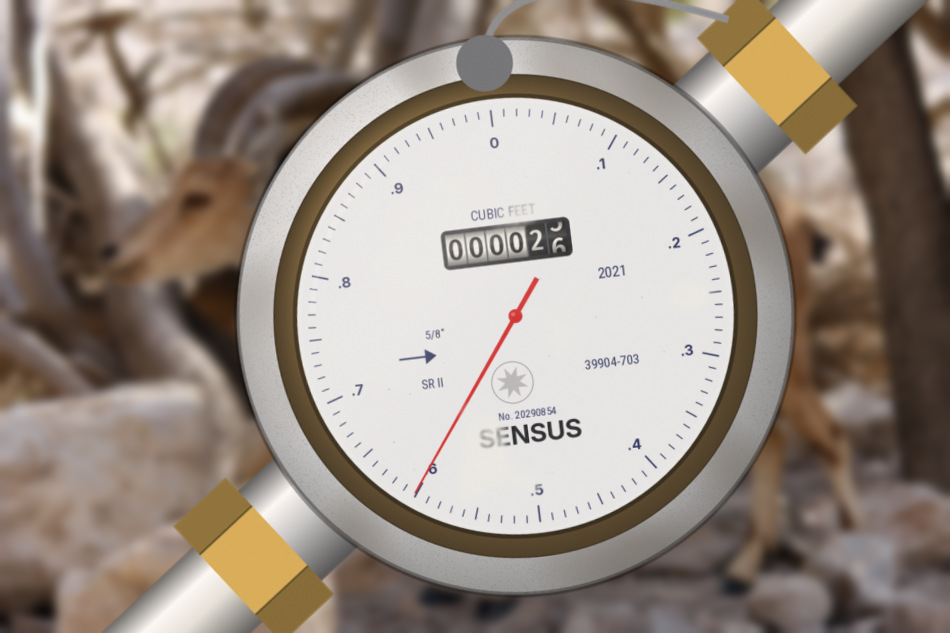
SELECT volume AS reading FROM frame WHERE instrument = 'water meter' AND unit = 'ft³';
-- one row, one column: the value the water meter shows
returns 25.60 ft³
